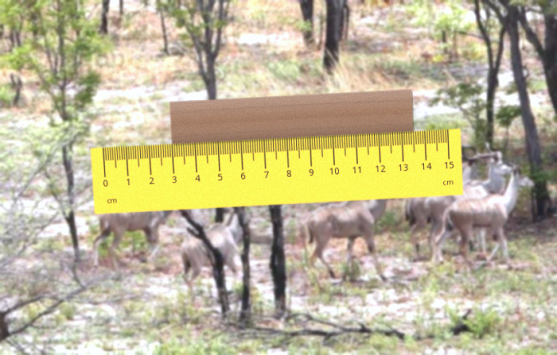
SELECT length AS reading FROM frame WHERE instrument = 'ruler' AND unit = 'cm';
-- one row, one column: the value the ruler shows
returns 10.5 cm
